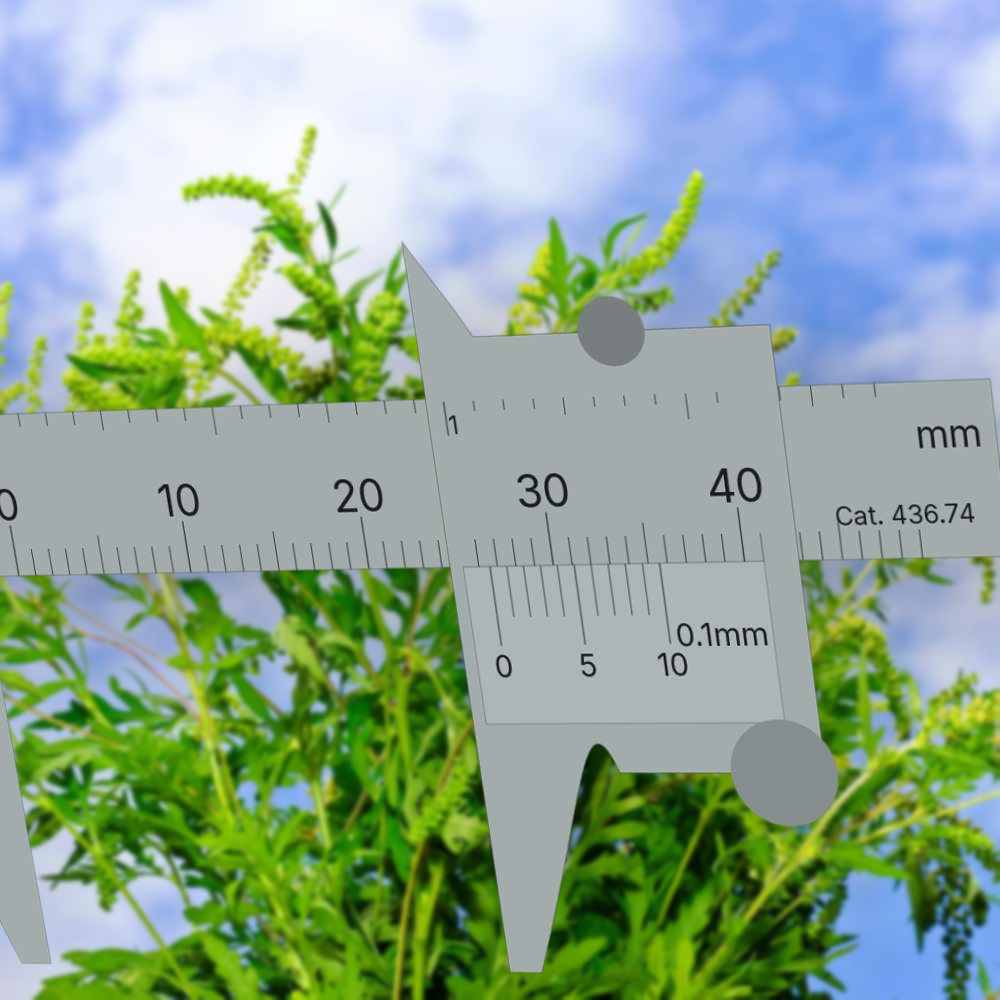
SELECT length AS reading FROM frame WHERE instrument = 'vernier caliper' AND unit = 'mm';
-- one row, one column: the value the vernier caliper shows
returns 26.6 mm
